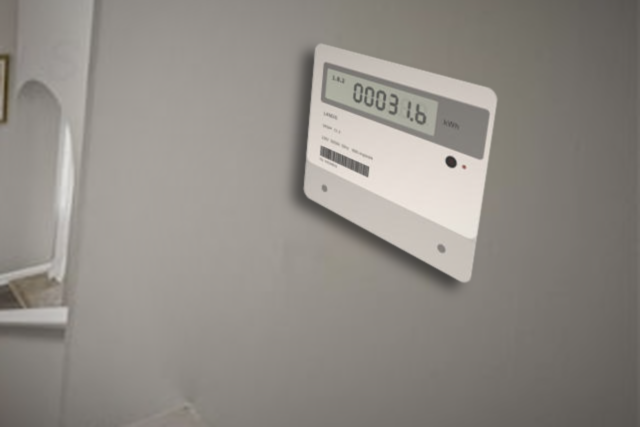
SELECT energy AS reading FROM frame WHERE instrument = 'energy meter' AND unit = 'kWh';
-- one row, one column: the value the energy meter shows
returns 31.6 kWh
